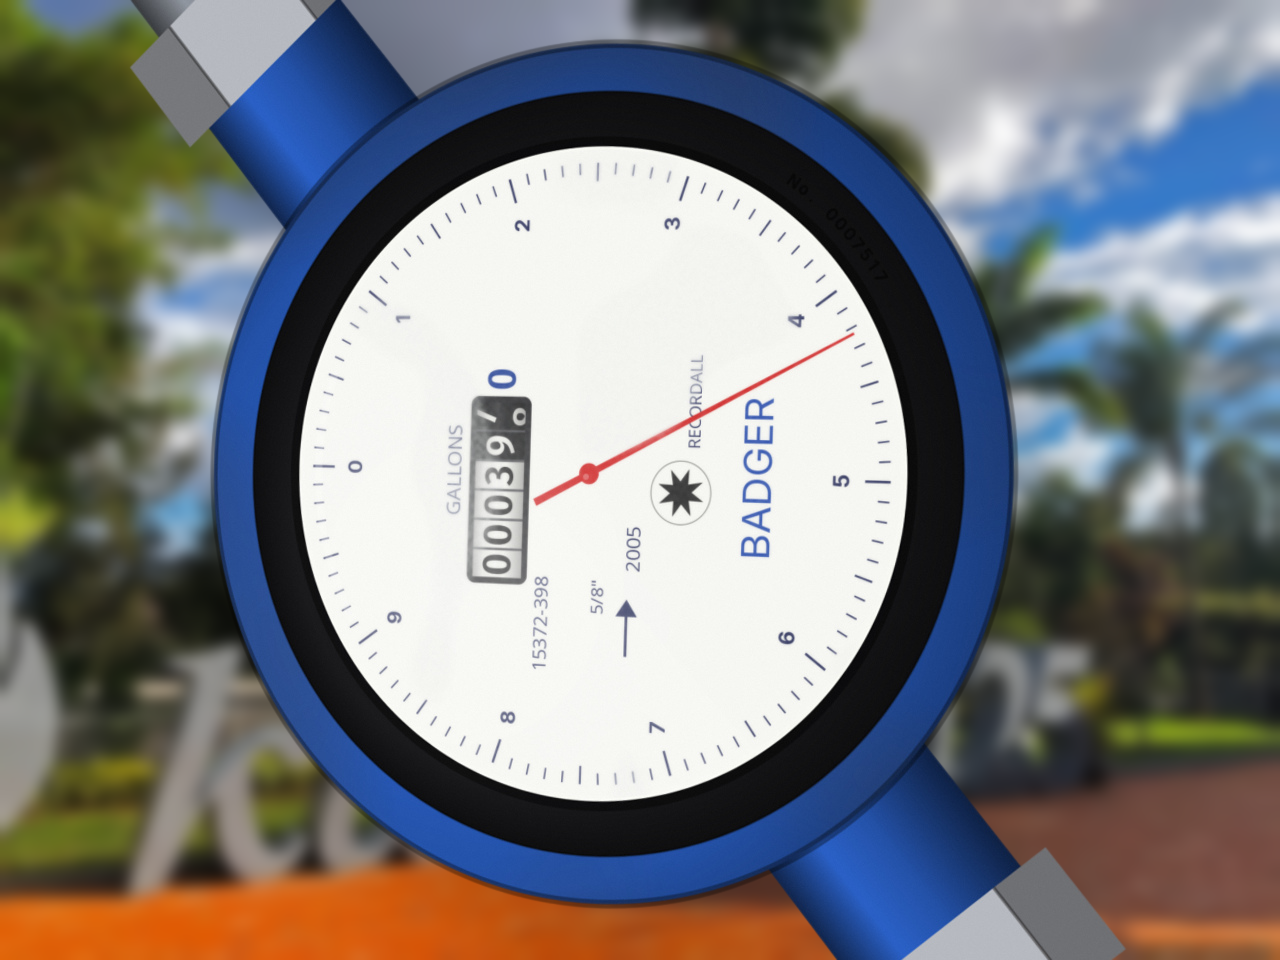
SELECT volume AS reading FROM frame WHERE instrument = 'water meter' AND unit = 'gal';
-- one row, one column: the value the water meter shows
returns 3974.2 gal
